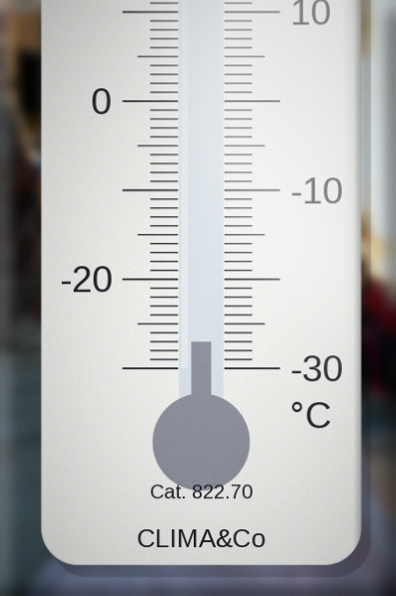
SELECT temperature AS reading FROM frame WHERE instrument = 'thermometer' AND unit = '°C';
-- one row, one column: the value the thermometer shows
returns -27 °C
